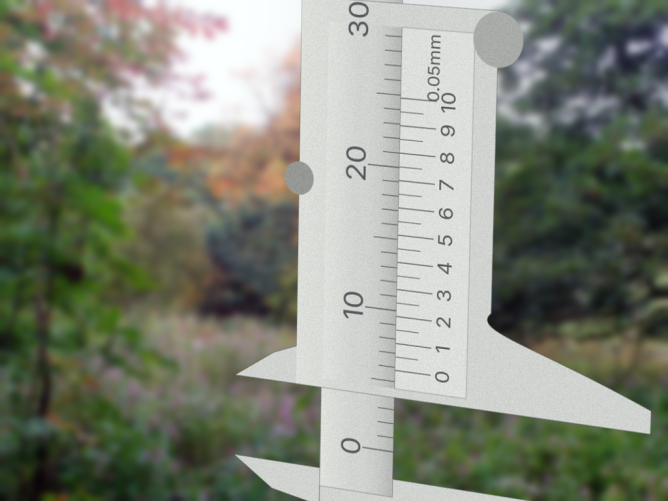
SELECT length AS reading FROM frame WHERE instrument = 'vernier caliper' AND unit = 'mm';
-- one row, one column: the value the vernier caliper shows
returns 5.8 mm
